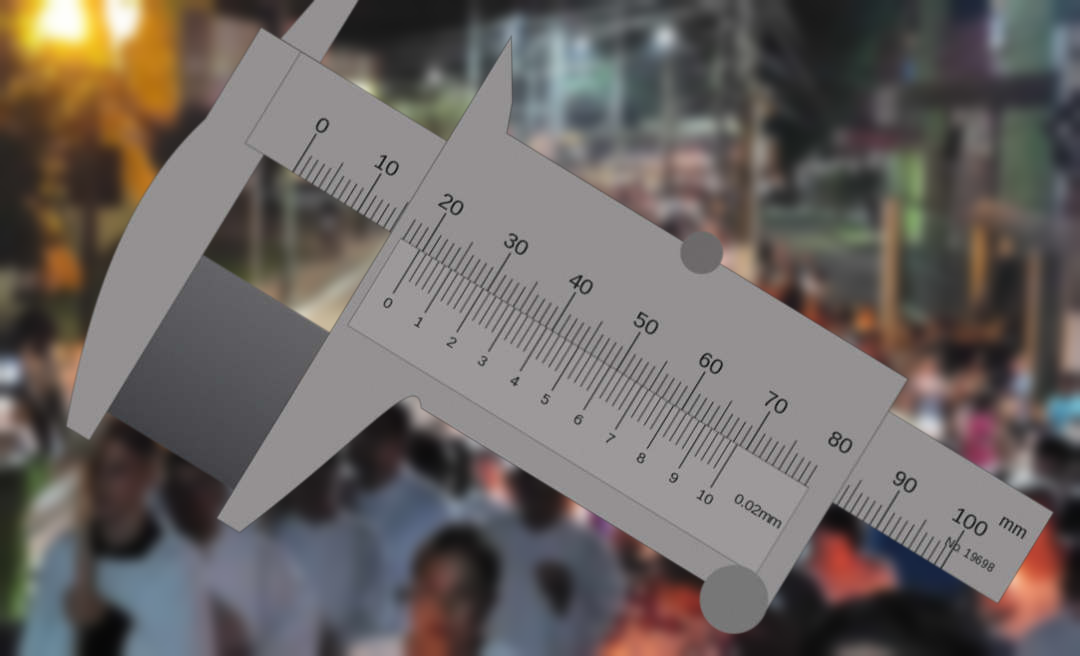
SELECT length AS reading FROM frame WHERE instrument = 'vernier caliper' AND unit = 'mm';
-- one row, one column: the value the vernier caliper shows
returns 19.6 mm
